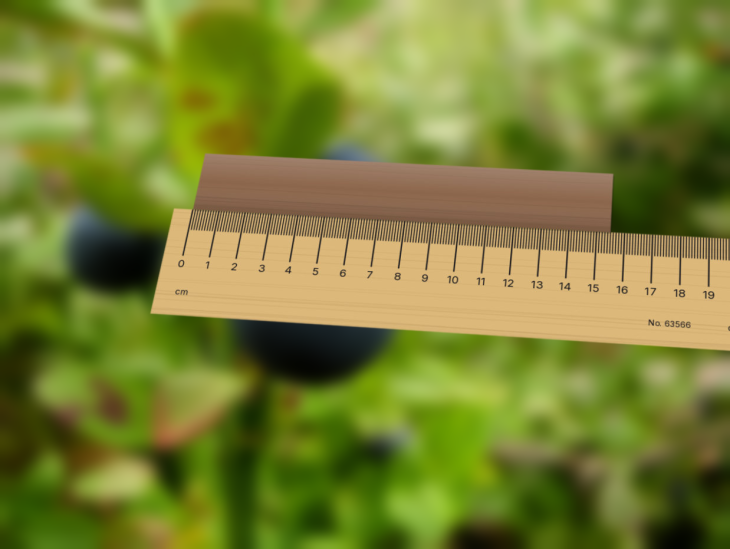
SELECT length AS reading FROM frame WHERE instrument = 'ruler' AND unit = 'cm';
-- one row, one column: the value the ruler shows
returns 15.5 cm
